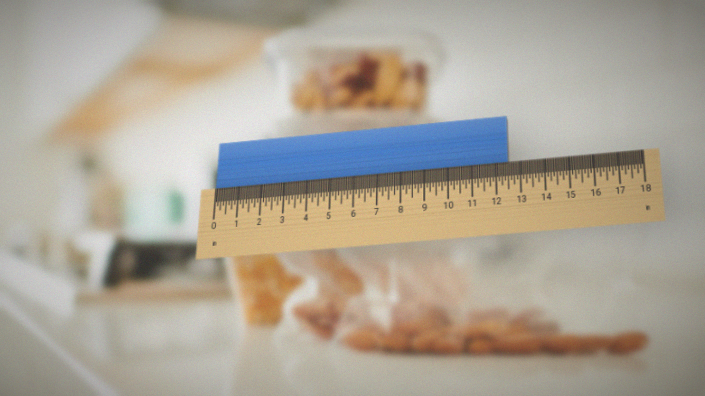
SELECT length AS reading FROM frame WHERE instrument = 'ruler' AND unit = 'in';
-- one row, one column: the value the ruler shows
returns 12.5 in
